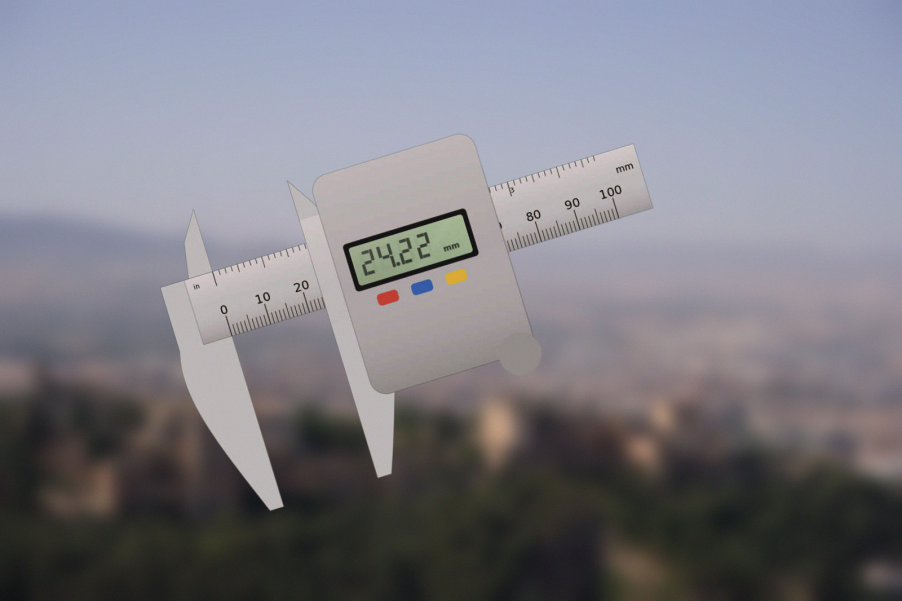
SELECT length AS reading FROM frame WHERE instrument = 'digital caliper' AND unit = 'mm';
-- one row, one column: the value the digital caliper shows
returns 24.22 mm
